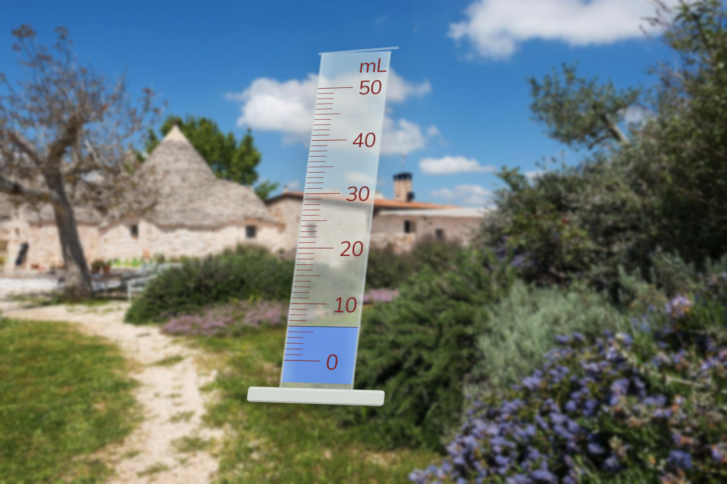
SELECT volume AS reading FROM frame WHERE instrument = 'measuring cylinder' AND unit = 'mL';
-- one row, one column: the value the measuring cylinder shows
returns 6 mL
